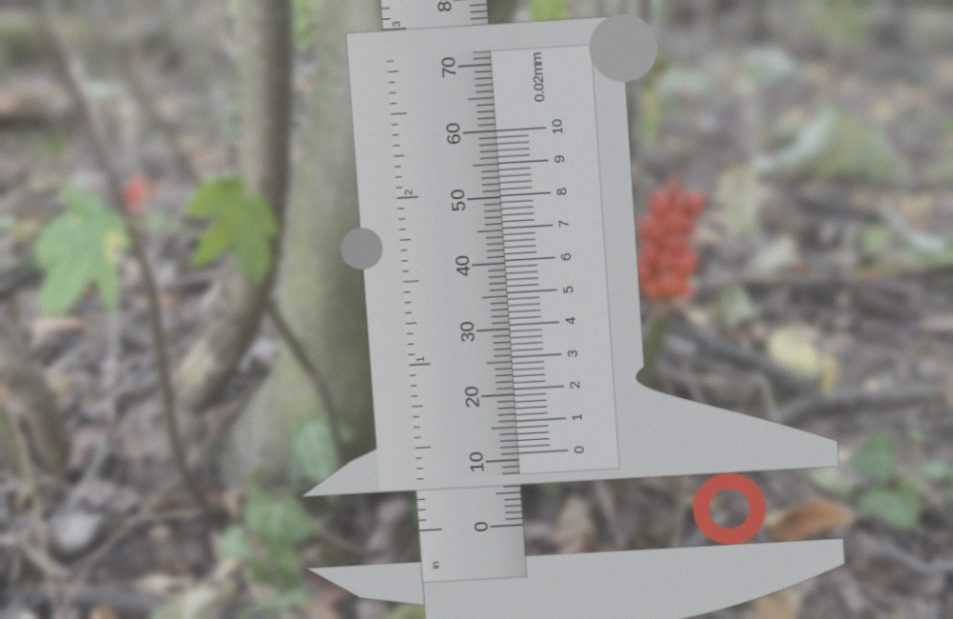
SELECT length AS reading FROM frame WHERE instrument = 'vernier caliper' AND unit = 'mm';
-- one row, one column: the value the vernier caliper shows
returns 11.0 mm
